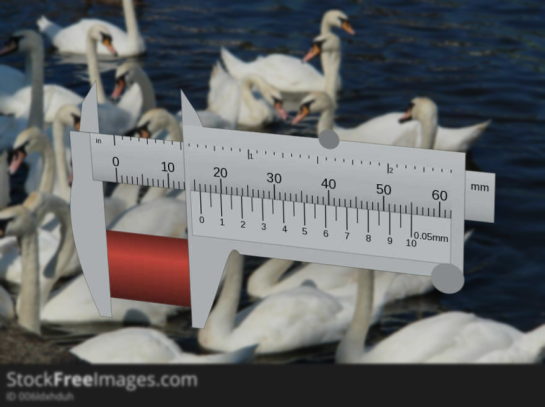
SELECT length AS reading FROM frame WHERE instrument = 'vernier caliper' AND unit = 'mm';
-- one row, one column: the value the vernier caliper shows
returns 16.0 mm
